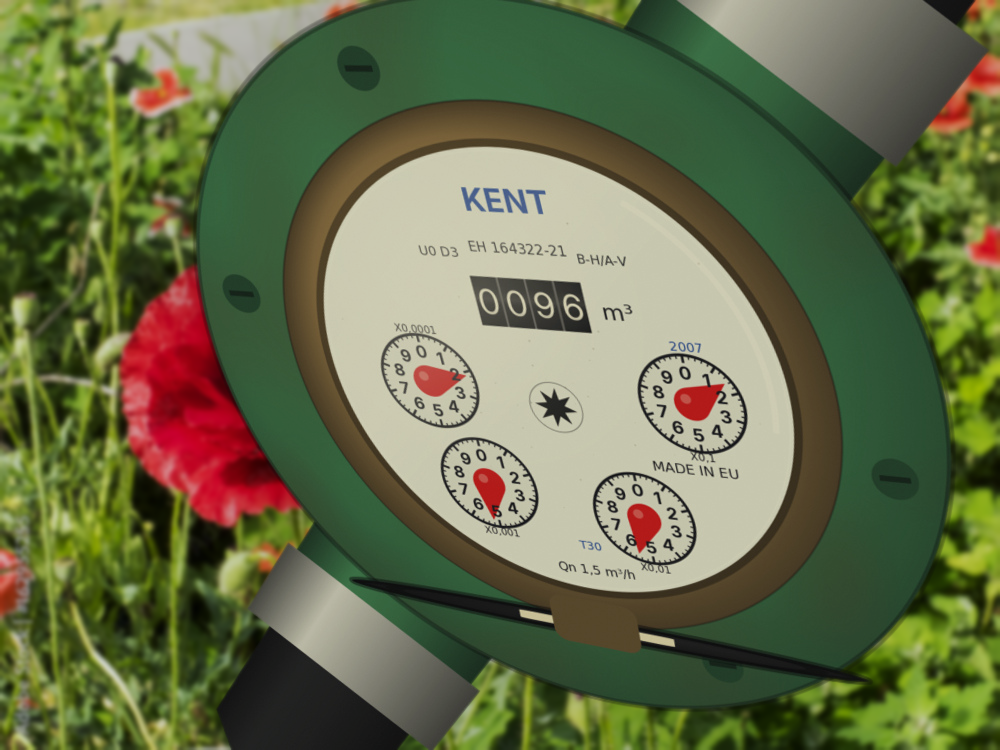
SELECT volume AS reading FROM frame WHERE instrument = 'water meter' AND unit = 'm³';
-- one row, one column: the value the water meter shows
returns 96.1552 m³
